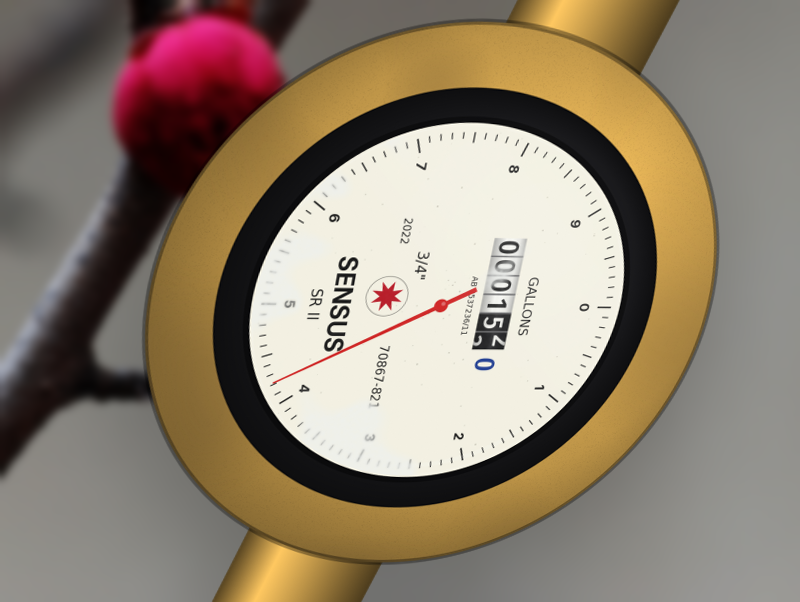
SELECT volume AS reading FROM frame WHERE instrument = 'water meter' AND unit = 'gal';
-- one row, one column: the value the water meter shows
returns 1524.2 gal
